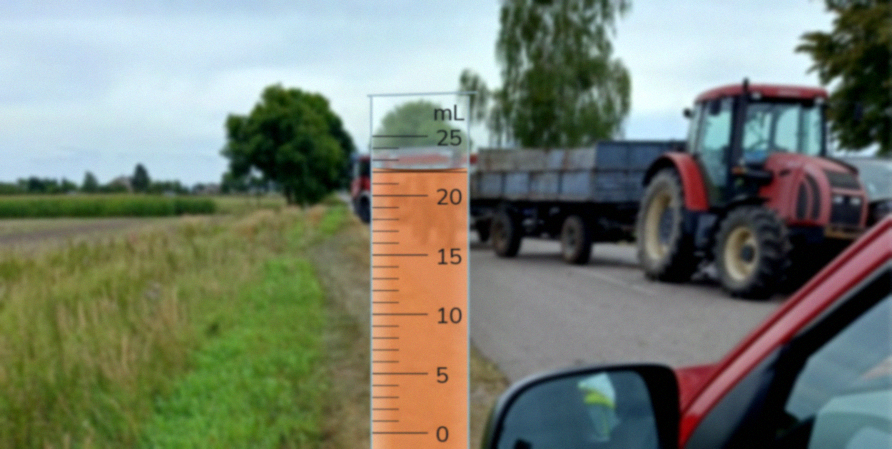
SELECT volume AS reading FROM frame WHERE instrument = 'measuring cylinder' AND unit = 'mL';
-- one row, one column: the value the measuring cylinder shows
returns 22 mL
